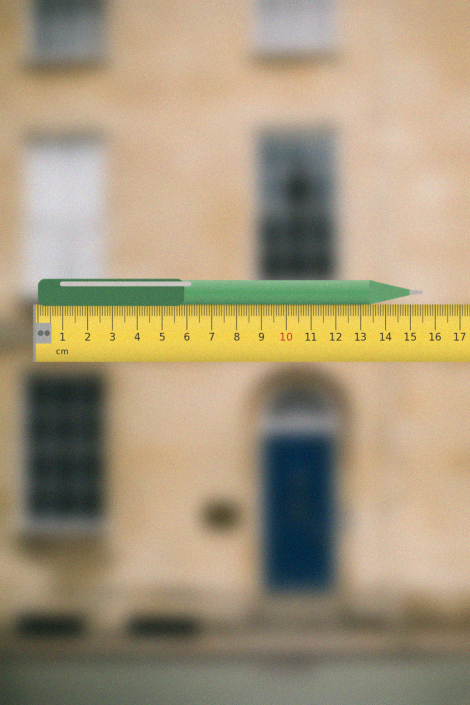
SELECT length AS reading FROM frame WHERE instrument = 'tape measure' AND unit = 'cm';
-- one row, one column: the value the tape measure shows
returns 15.5 cm
